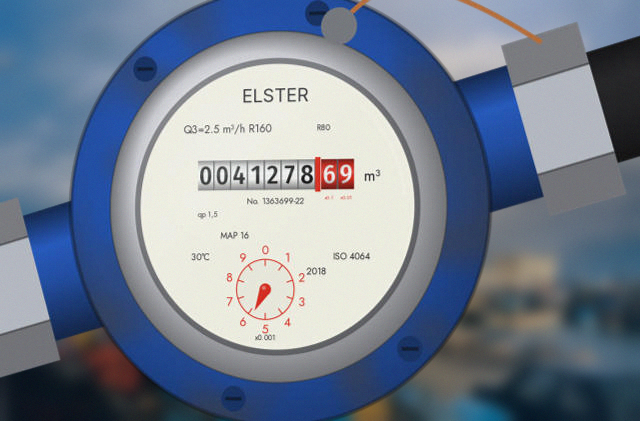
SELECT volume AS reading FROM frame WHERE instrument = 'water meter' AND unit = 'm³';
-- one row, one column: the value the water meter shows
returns 41278.695 m³
